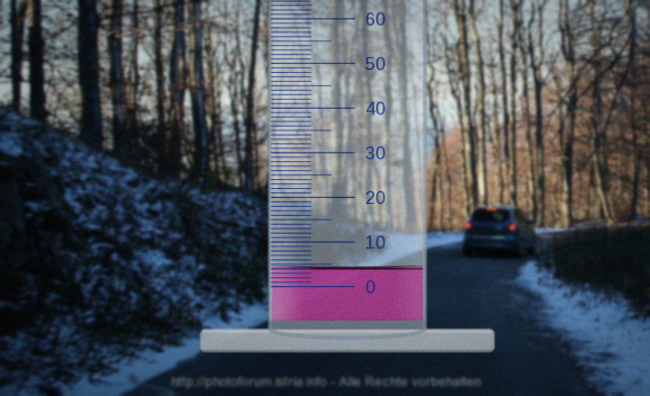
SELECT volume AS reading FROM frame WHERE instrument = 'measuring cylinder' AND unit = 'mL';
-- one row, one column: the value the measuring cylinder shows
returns 4 mL
